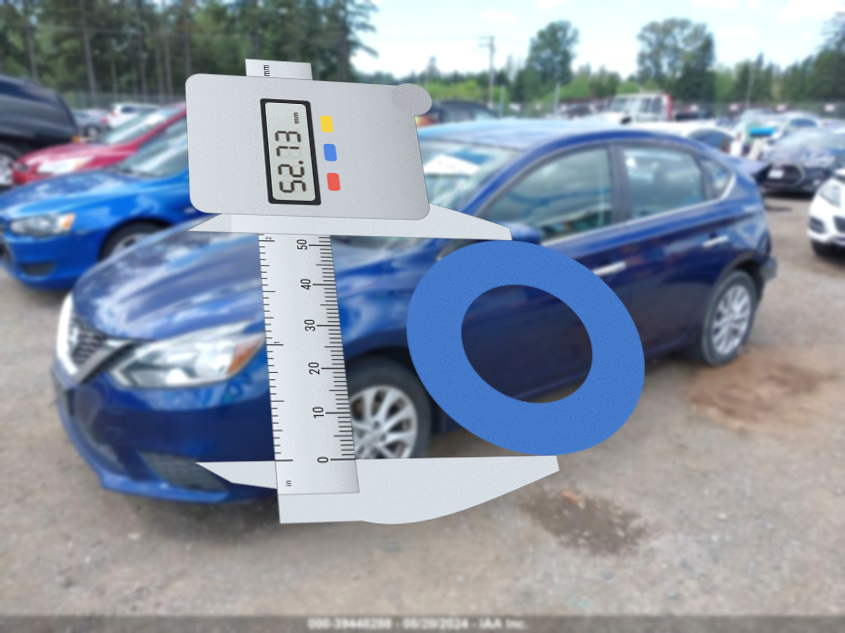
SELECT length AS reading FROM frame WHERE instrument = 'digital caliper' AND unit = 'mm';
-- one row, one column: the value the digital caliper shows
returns 52.73 mm
